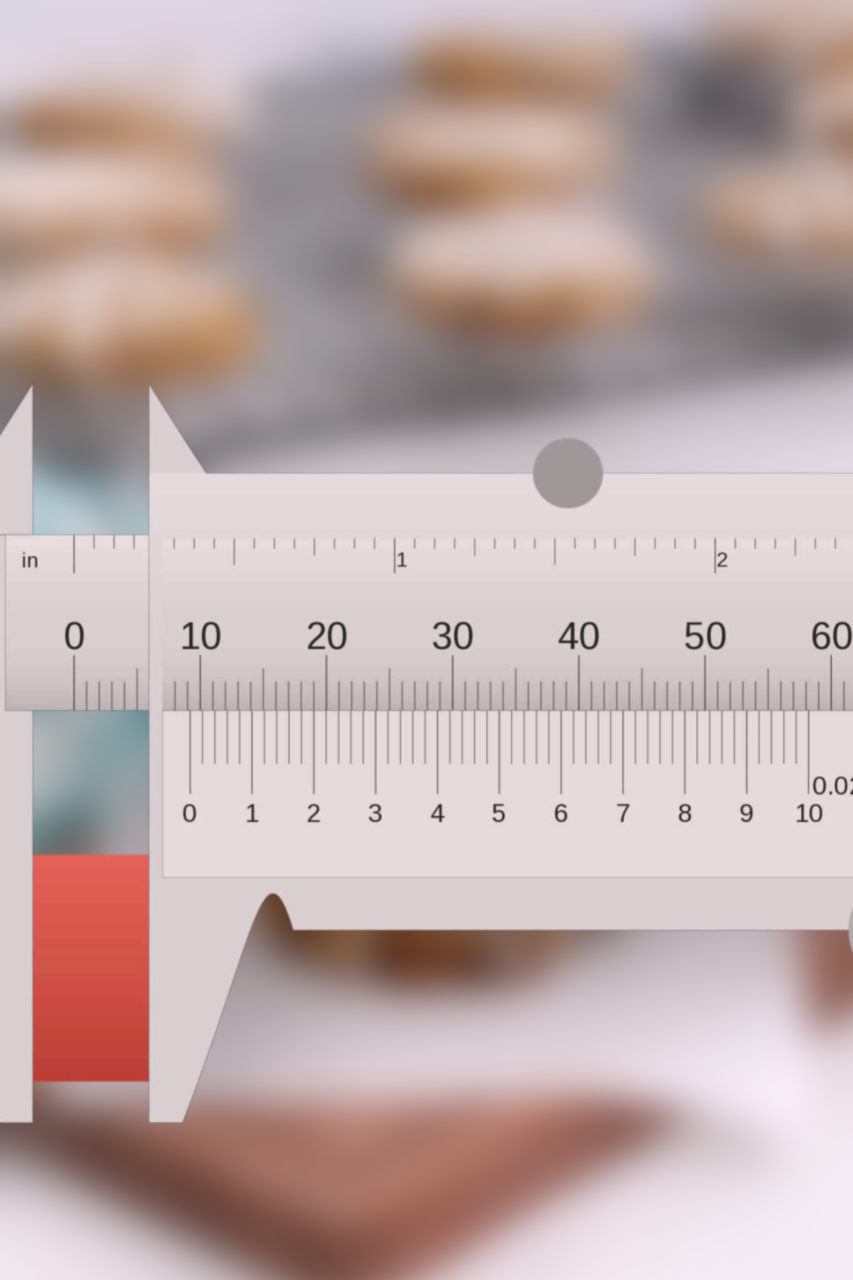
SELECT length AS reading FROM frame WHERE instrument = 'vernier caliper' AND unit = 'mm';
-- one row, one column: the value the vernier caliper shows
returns 9.2 mm
